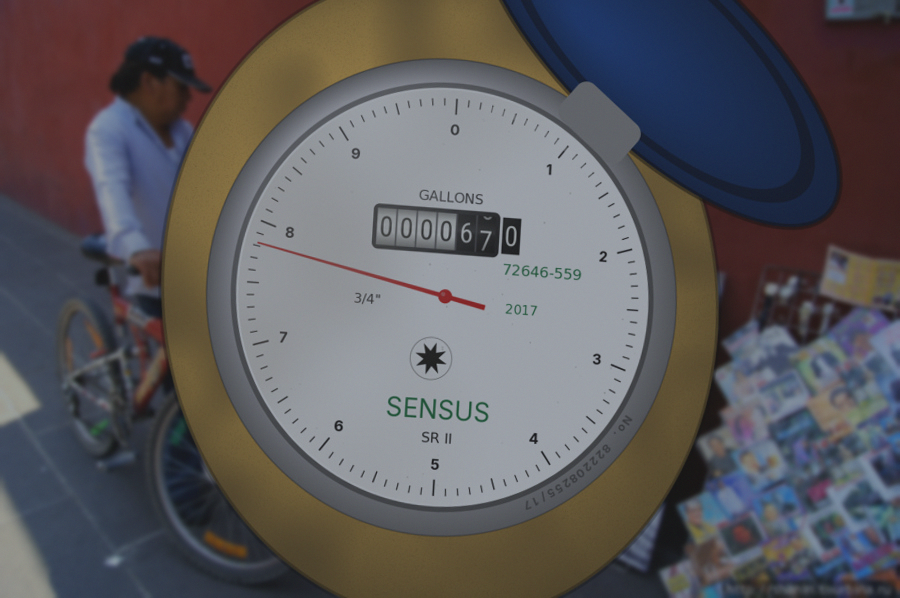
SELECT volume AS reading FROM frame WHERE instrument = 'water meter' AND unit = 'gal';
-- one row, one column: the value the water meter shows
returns 667.8 gal
